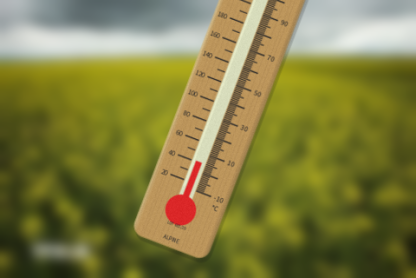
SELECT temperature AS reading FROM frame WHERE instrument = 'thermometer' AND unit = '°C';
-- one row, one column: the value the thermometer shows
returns 5 °C
